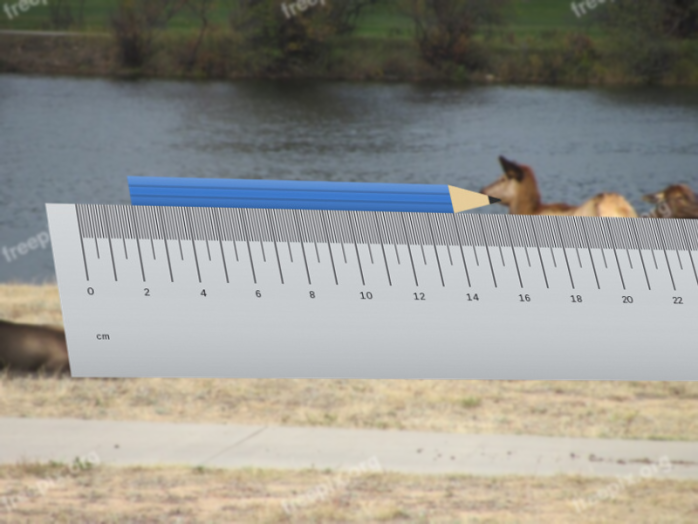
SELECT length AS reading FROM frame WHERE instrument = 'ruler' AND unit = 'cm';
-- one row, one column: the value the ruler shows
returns 14 cm
